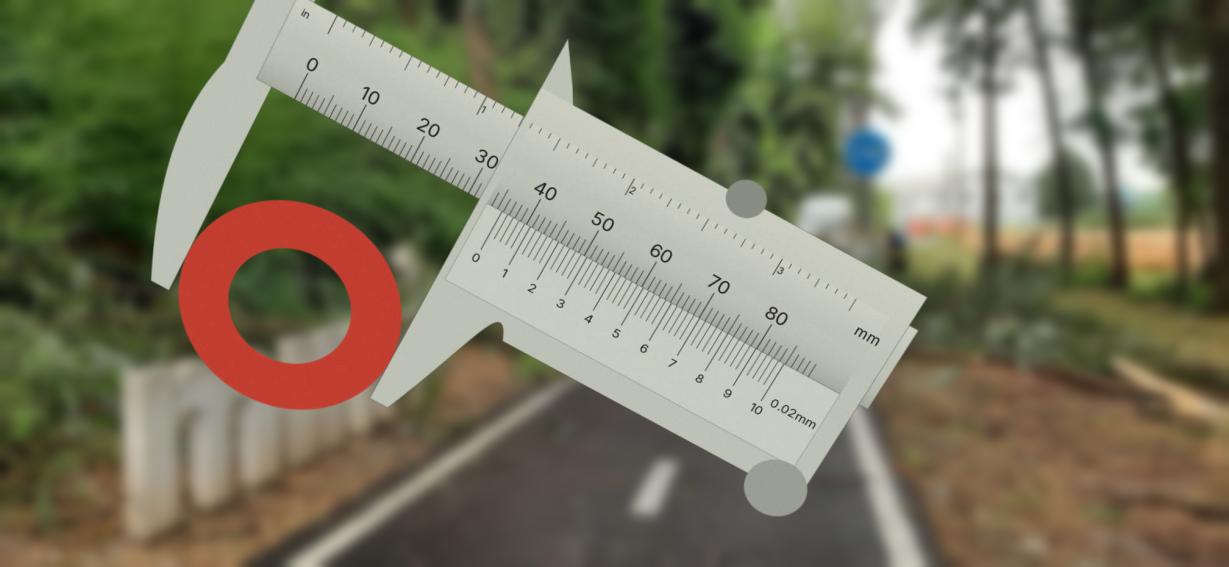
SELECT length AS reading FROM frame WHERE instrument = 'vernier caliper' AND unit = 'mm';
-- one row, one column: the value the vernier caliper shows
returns 35.8 mm
